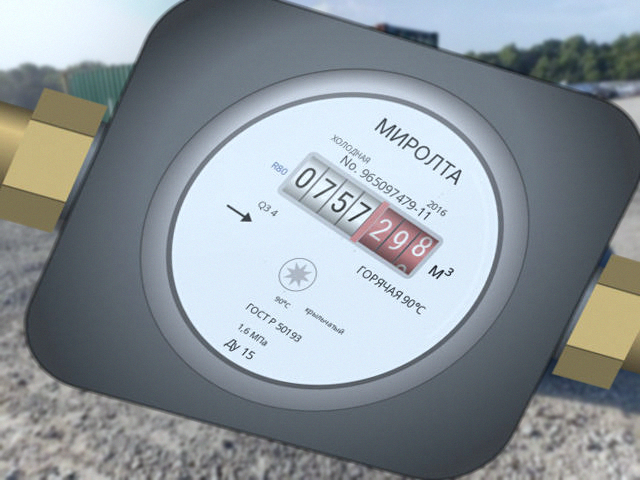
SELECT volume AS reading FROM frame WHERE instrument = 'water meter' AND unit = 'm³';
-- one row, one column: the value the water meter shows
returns 757.298 m³
